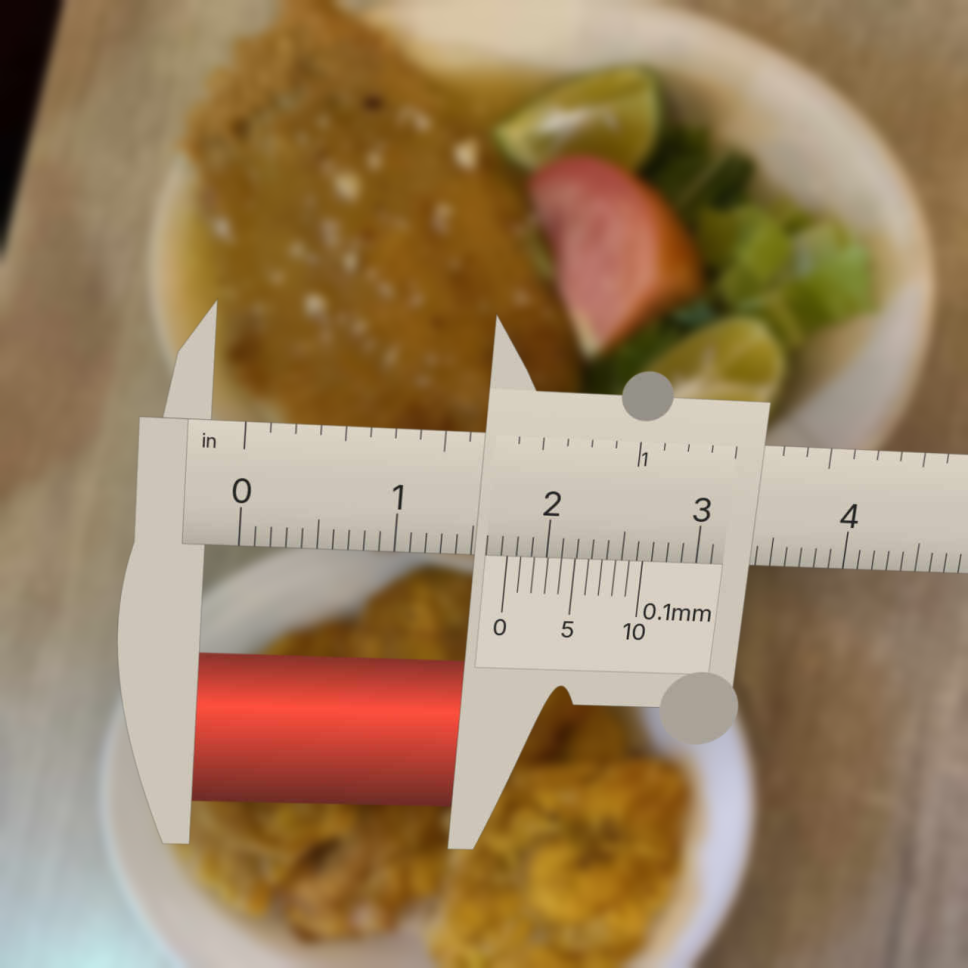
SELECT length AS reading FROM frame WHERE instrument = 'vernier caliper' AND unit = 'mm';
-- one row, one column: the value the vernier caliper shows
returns 17.4 mm
